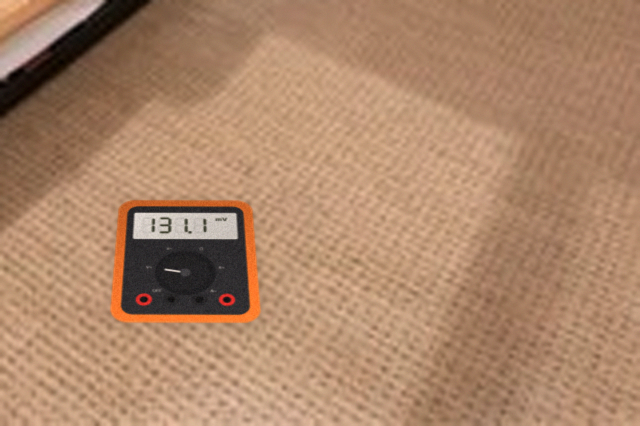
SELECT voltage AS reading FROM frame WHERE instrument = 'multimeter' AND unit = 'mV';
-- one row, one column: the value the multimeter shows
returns 131.1 mV
